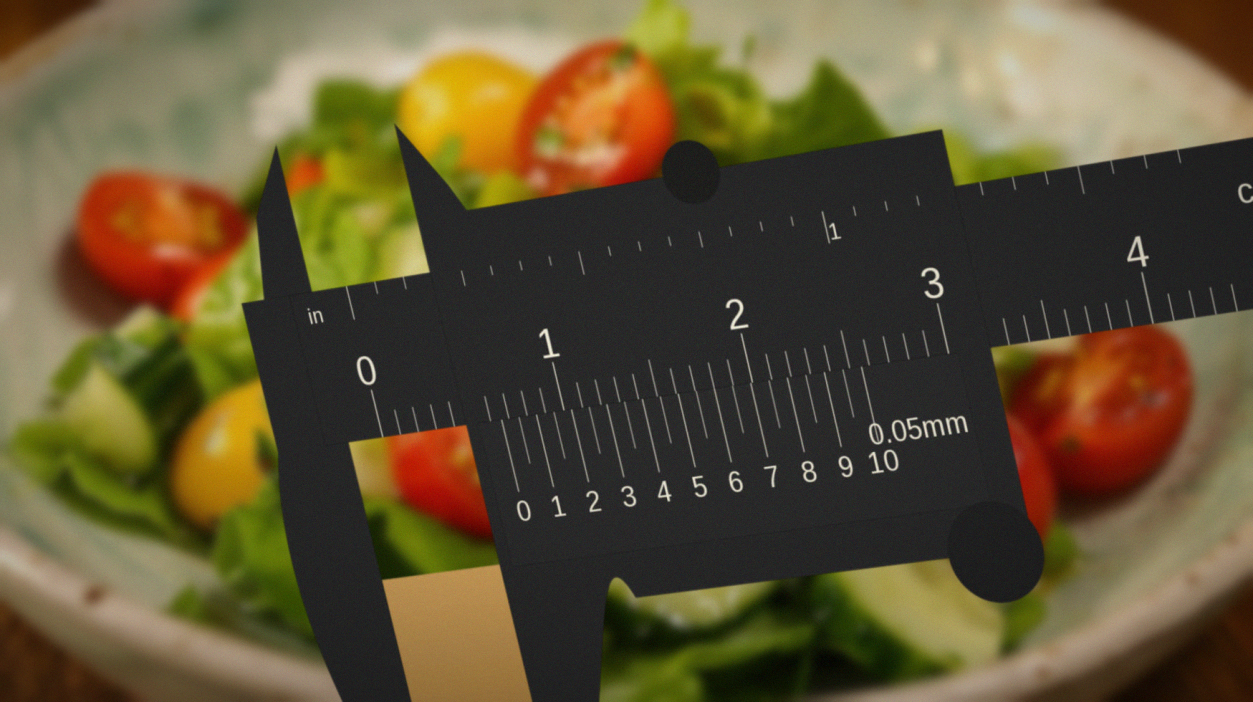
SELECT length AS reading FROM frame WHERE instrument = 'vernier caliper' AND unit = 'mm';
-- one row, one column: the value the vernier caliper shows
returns 6.6 mm
